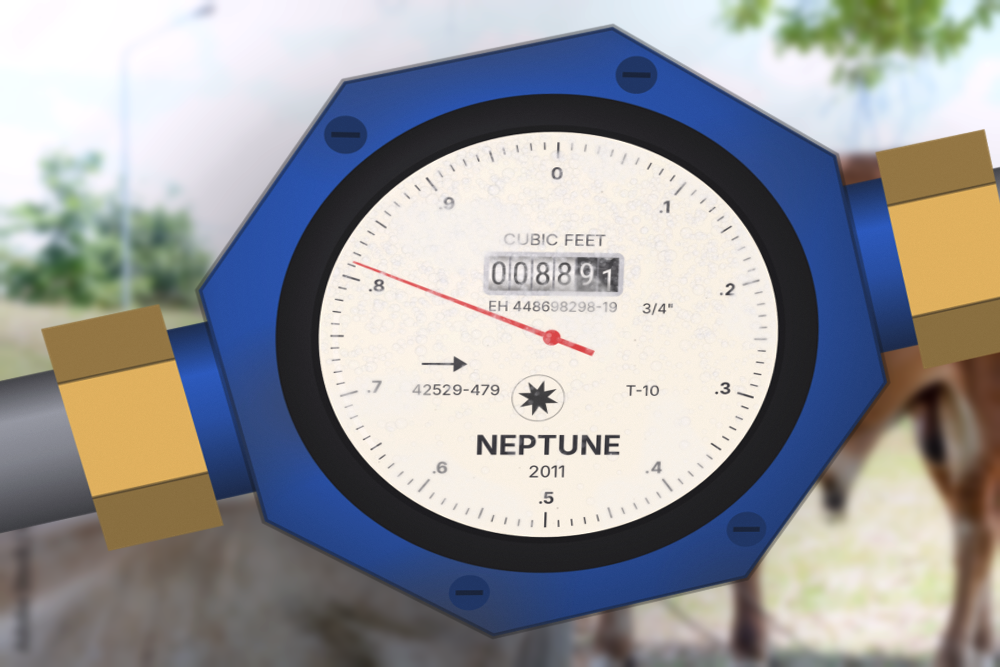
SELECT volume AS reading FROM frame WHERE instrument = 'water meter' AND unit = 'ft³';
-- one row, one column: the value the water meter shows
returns 8890.81 ft³
